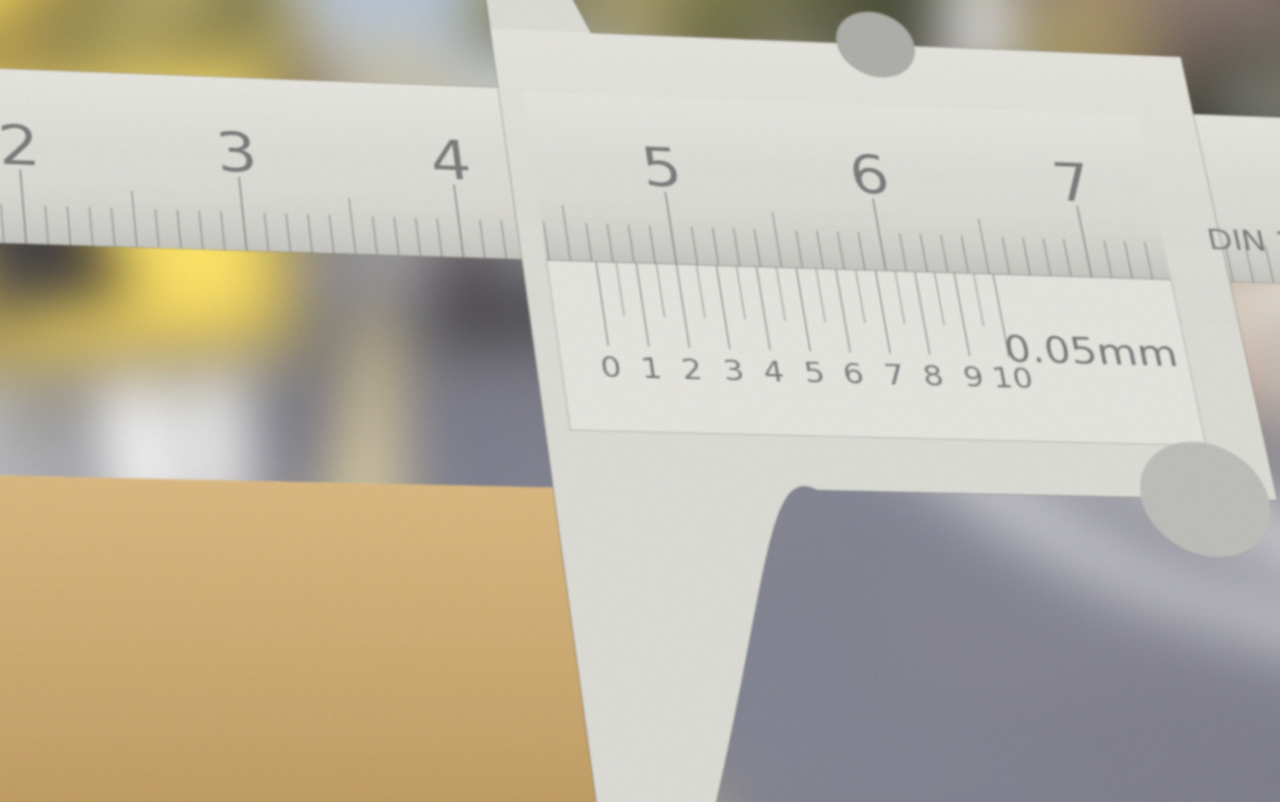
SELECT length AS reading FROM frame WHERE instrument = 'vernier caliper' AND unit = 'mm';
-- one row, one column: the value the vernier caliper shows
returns 46.2 mm
